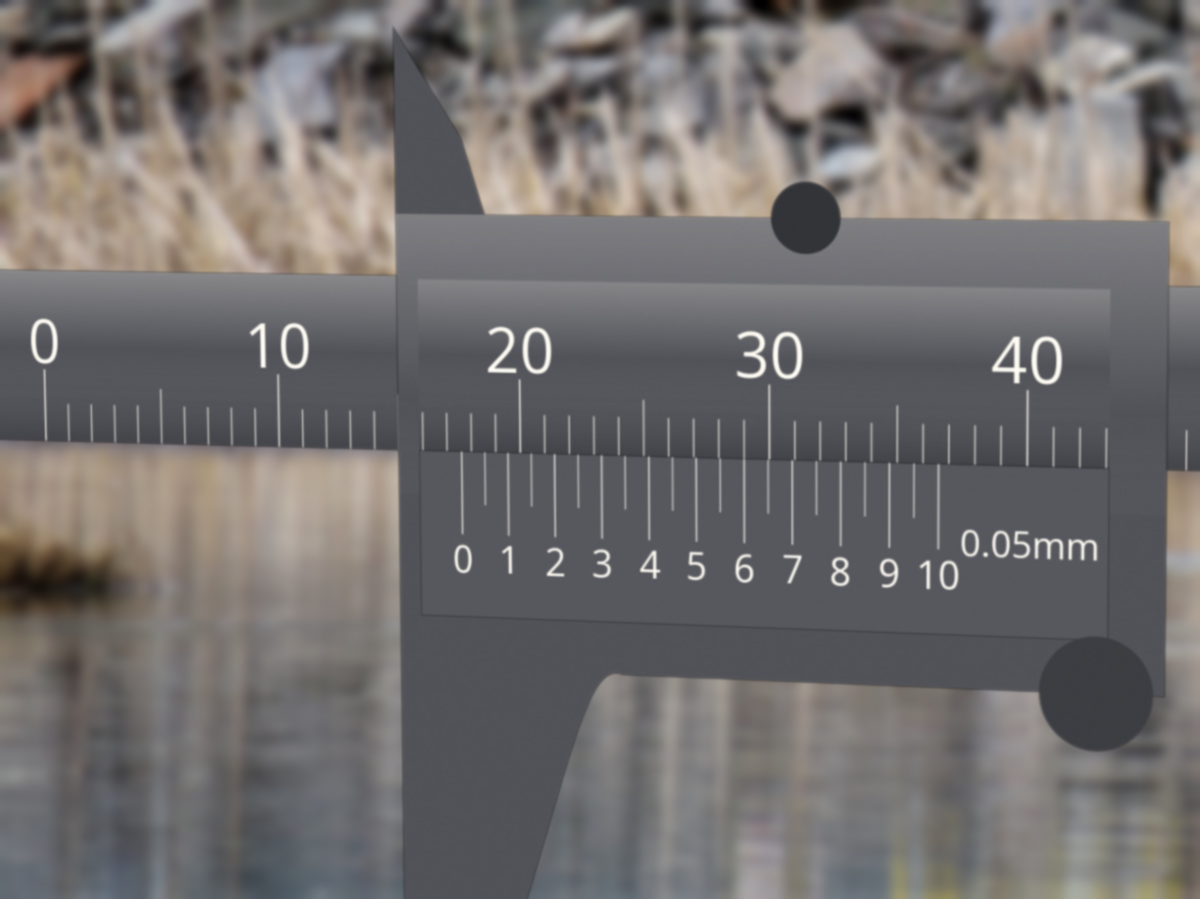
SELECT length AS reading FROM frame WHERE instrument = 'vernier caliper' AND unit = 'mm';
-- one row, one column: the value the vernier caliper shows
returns 17.6 mm
